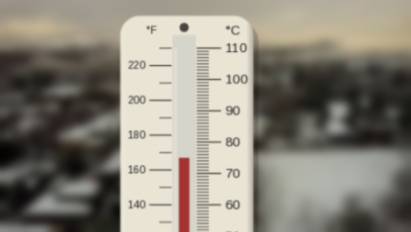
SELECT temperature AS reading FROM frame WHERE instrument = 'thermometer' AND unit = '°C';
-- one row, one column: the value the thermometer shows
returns 75 °C
